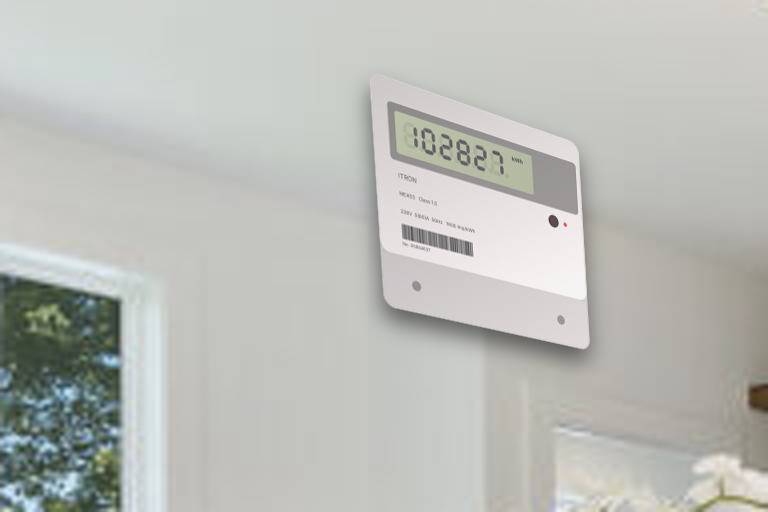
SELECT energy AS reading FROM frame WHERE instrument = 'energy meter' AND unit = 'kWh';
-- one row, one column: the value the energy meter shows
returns 102827 kWh
